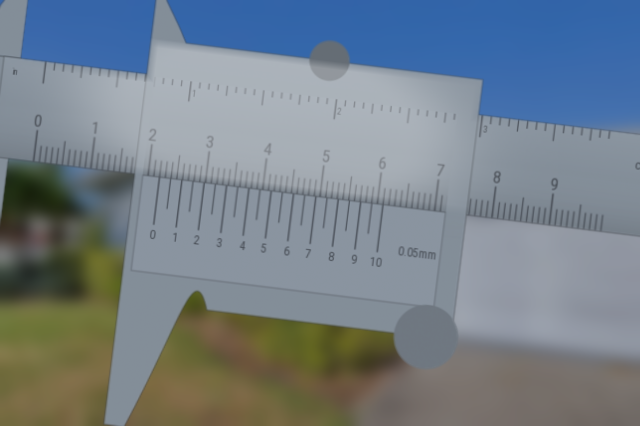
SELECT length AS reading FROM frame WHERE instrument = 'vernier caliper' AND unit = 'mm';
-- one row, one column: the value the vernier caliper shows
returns 22.0 mm
